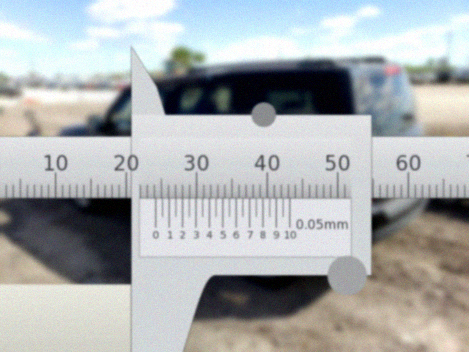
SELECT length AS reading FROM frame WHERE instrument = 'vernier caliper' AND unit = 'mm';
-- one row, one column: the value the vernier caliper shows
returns 24.2 mm
